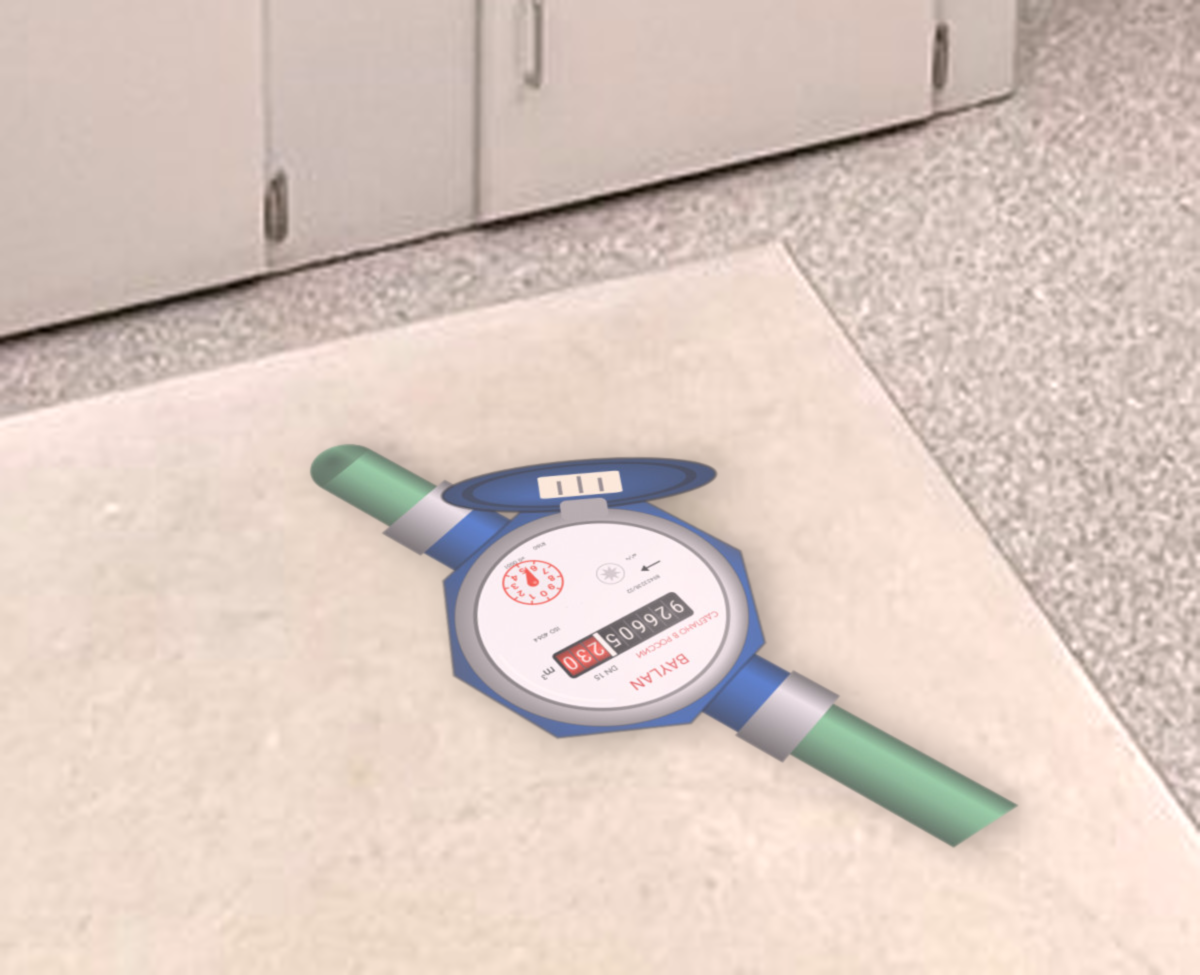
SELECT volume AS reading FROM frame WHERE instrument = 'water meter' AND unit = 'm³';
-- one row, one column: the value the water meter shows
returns 926605.2305 m³
